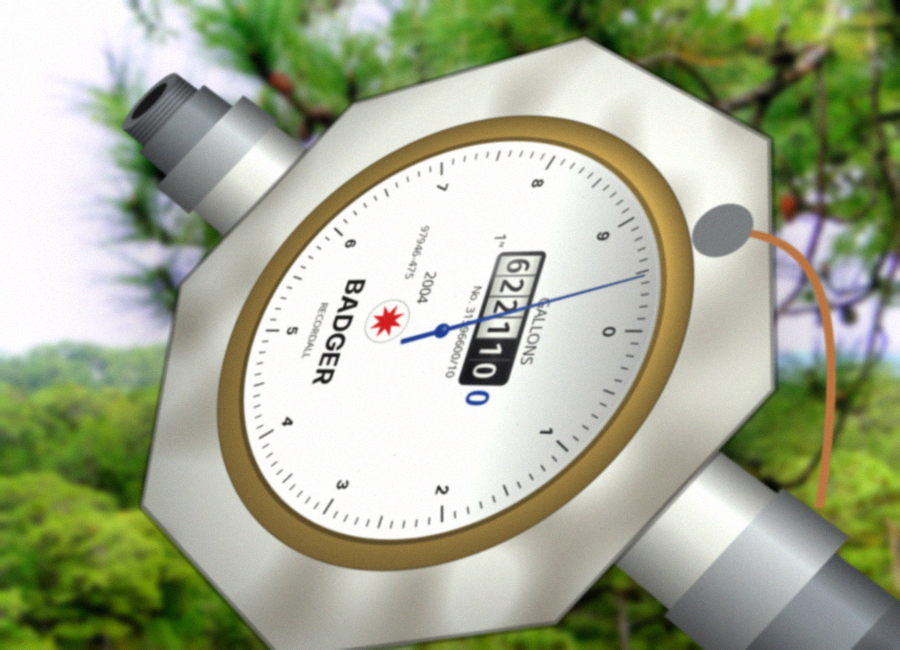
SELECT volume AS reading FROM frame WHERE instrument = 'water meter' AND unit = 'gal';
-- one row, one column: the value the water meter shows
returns 6221099.5 gal
